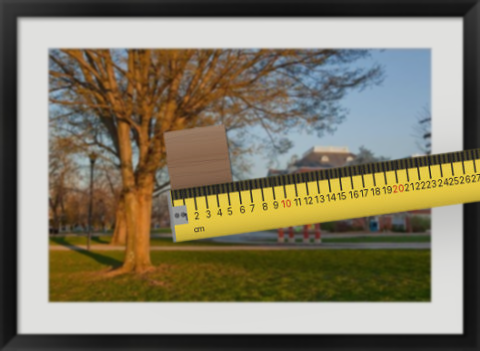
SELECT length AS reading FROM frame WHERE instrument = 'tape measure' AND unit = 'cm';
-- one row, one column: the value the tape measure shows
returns 5.5 cm
